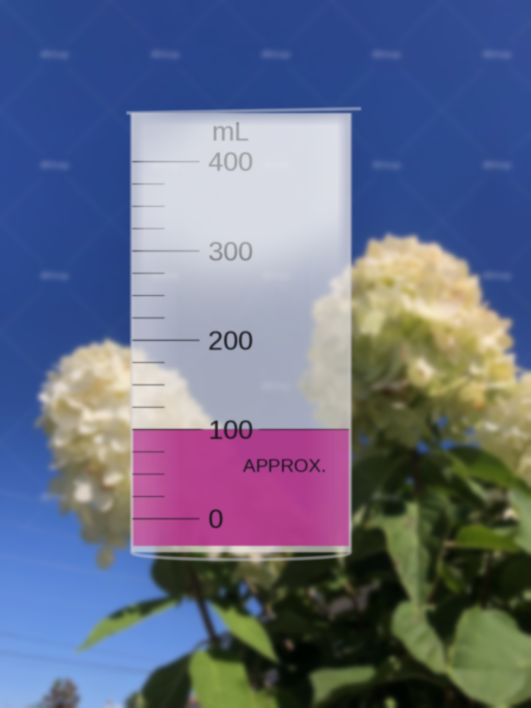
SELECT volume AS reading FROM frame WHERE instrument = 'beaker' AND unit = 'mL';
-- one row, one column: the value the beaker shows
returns 100 mL
